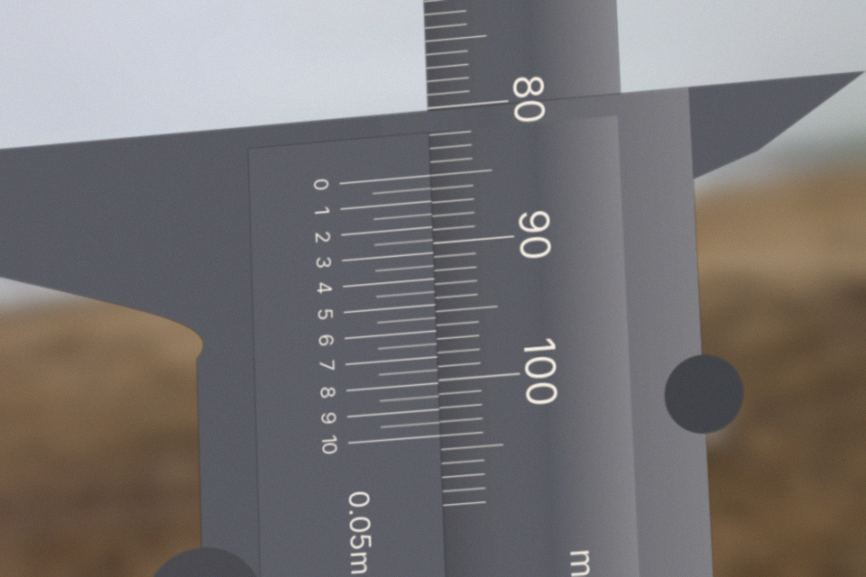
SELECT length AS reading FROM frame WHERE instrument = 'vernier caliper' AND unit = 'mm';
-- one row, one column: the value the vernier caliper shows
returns 85.0 mm
